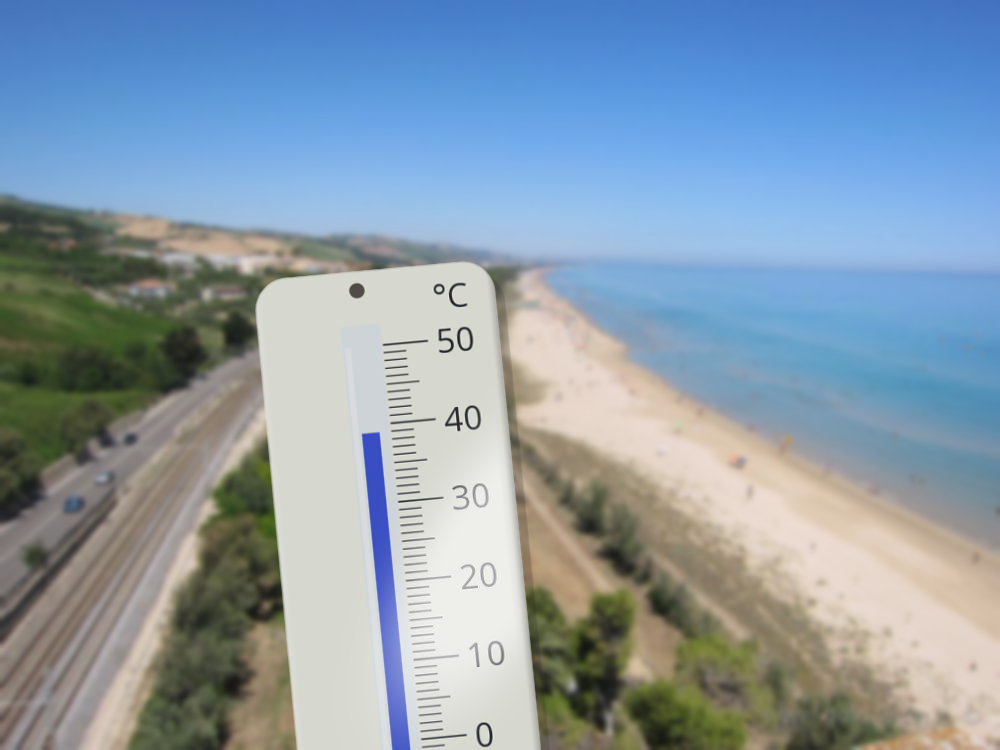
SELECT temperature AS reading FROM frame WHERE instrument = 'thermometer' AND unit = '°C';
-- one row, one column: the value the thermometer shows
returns 39 °C
